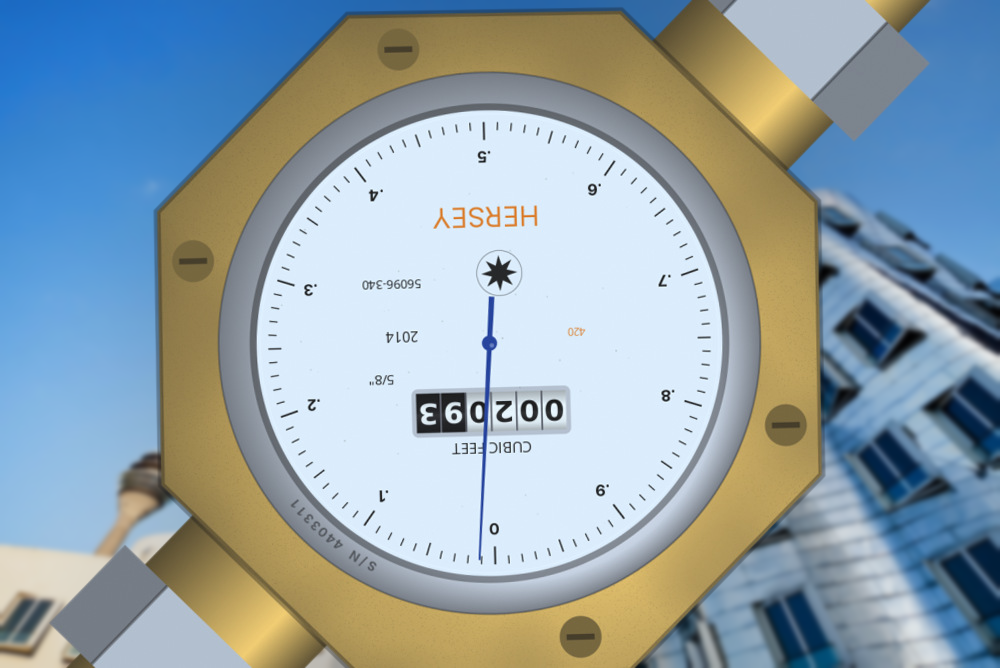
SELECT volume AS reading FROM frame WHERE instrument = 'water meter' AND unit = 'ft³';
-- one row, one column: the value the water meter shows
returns 2093.01 ft³
